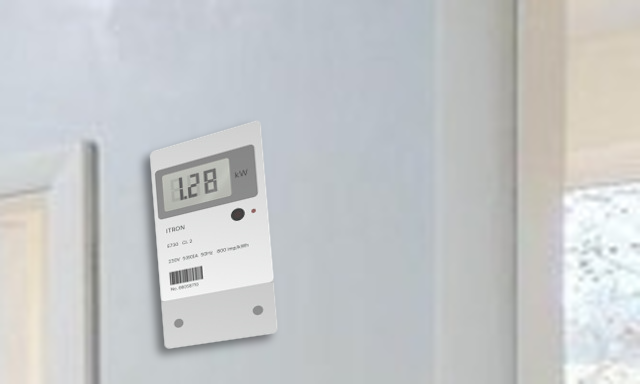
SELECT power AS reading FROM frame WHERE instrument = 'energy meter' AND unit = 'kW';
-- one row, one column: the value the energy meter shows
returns 1.28 kW
